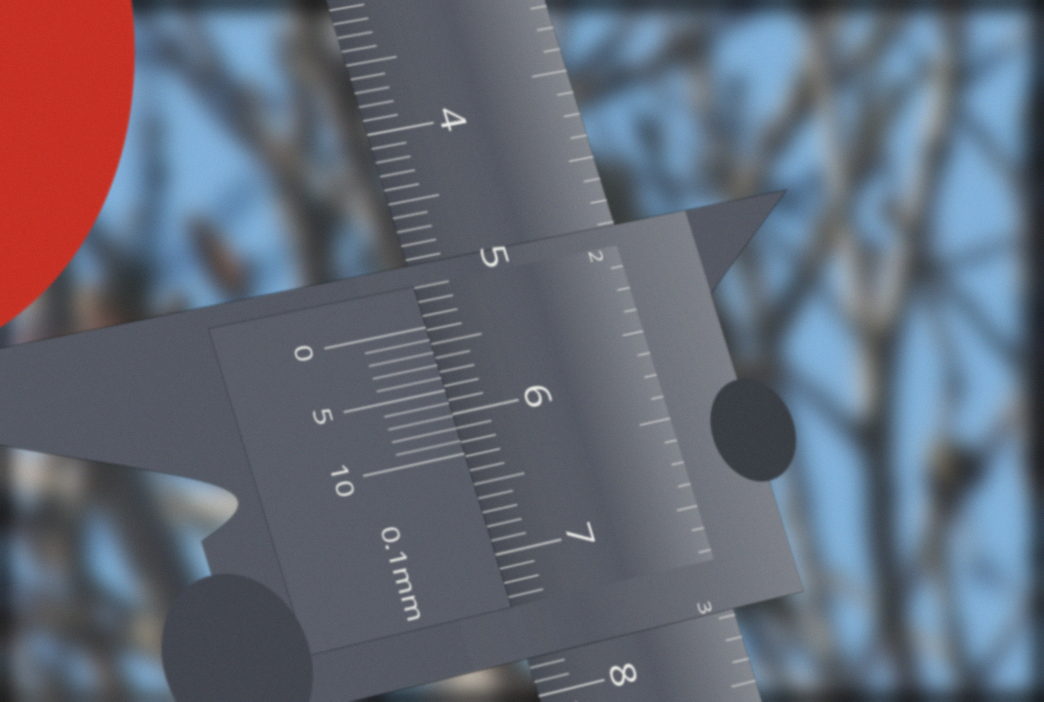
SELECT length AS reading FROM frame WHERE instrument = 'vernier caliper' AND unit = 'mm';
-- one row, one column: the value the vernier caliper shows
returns 53.8 mm
